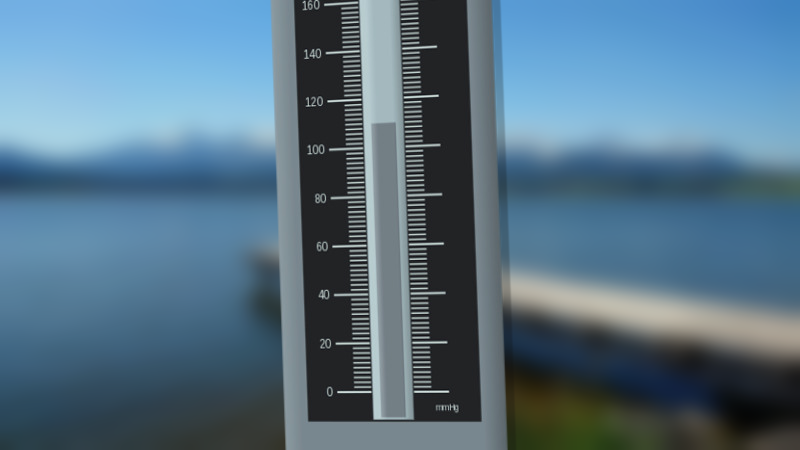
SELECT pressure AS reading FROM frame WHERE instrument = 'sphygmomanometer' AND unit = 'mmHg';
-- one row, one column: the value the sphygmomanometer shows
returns 110 mmHg
